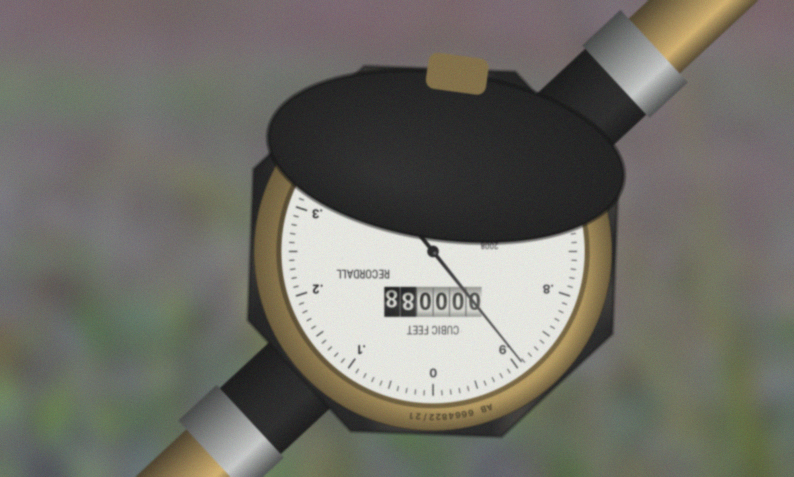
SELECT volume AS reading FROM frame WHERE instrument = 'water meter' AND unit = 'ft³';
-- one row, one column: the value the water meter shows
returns 87.89 ft³
